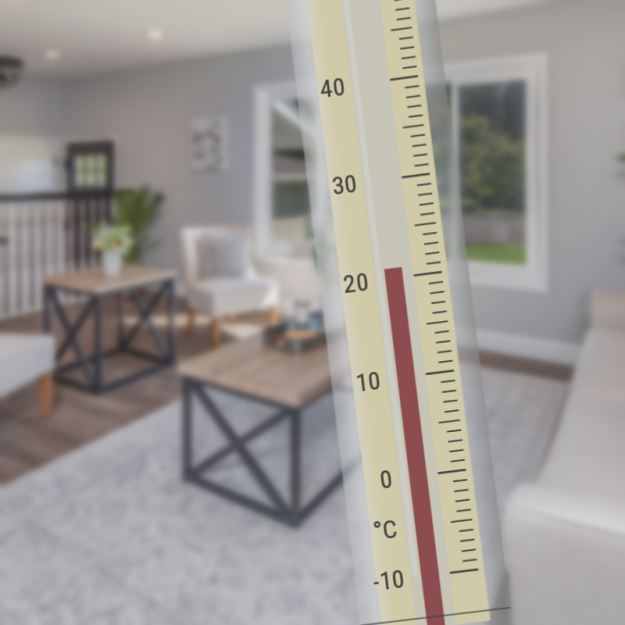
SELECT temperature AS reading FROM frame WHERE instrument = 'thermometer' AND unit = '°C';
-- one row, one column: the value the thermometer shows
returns 21 °C
